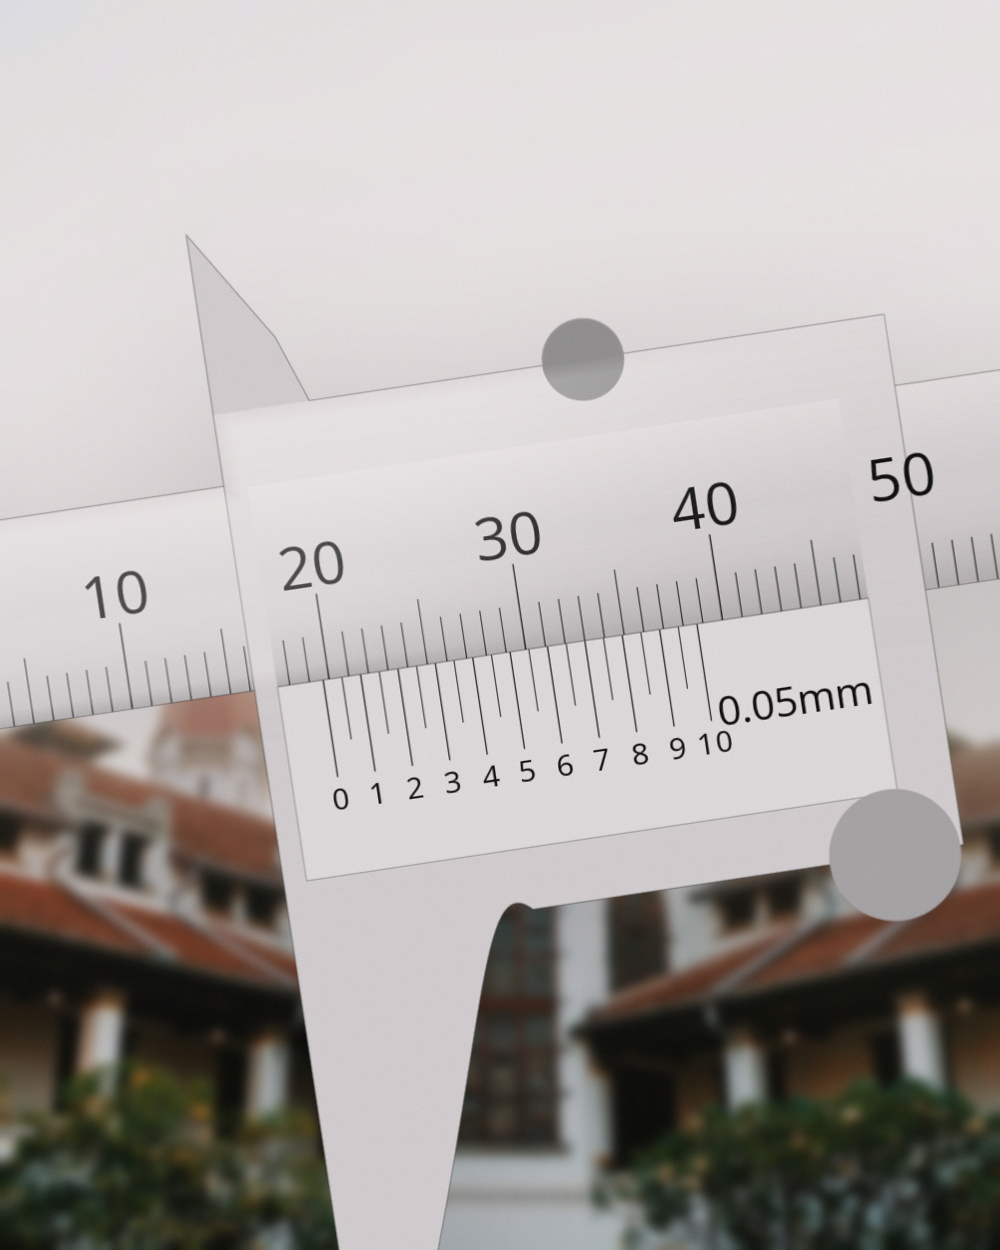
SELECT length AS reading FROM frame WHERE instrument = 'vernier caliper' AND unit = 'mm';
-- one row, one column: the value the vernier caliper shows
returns 19.7 mm
